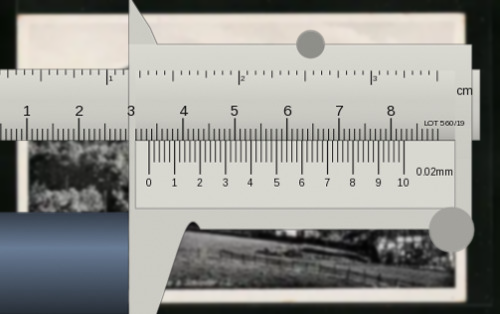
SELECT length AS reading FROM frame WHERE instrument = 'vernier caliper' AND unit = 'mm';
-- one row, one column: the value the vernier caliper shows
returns 33.5 mm
